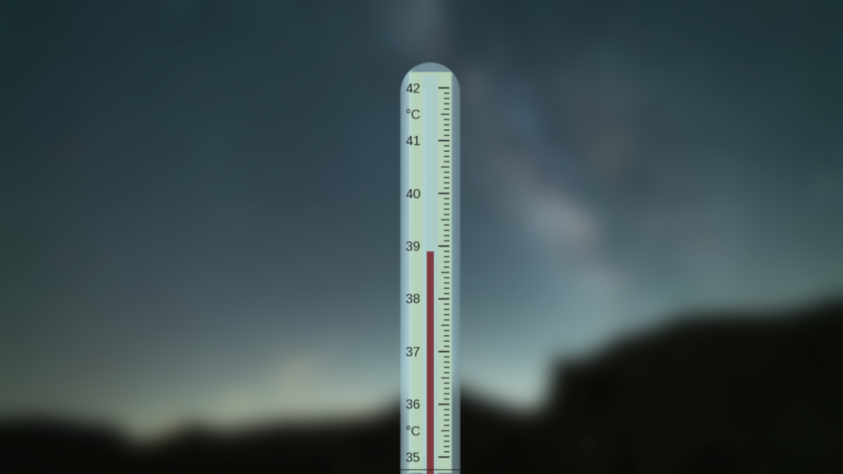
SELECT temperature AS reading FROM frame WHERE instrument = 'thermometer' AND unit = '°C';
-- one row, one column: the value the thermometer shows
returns 38.9 °C
